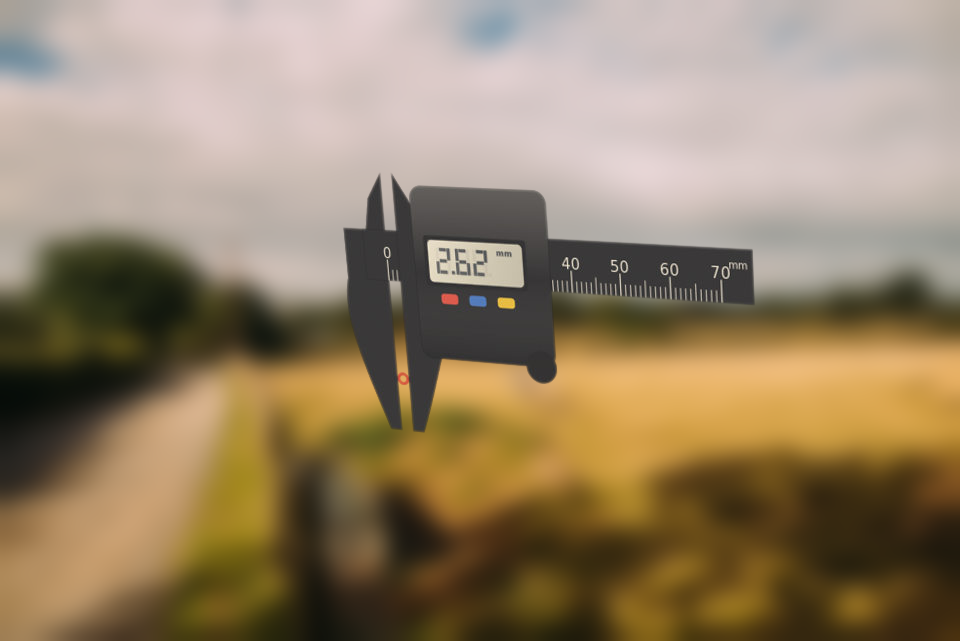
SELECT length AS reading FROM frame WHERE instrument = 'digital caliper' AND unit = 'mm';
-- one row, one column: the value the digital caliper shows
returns 2.62 mm
